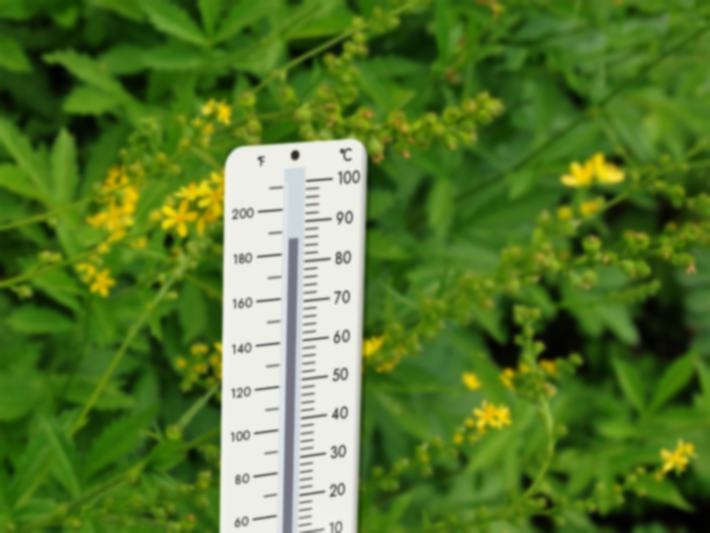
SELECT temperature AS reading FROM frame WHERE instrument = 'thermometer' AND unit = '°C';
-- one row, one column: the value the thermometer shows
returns 86 °C
